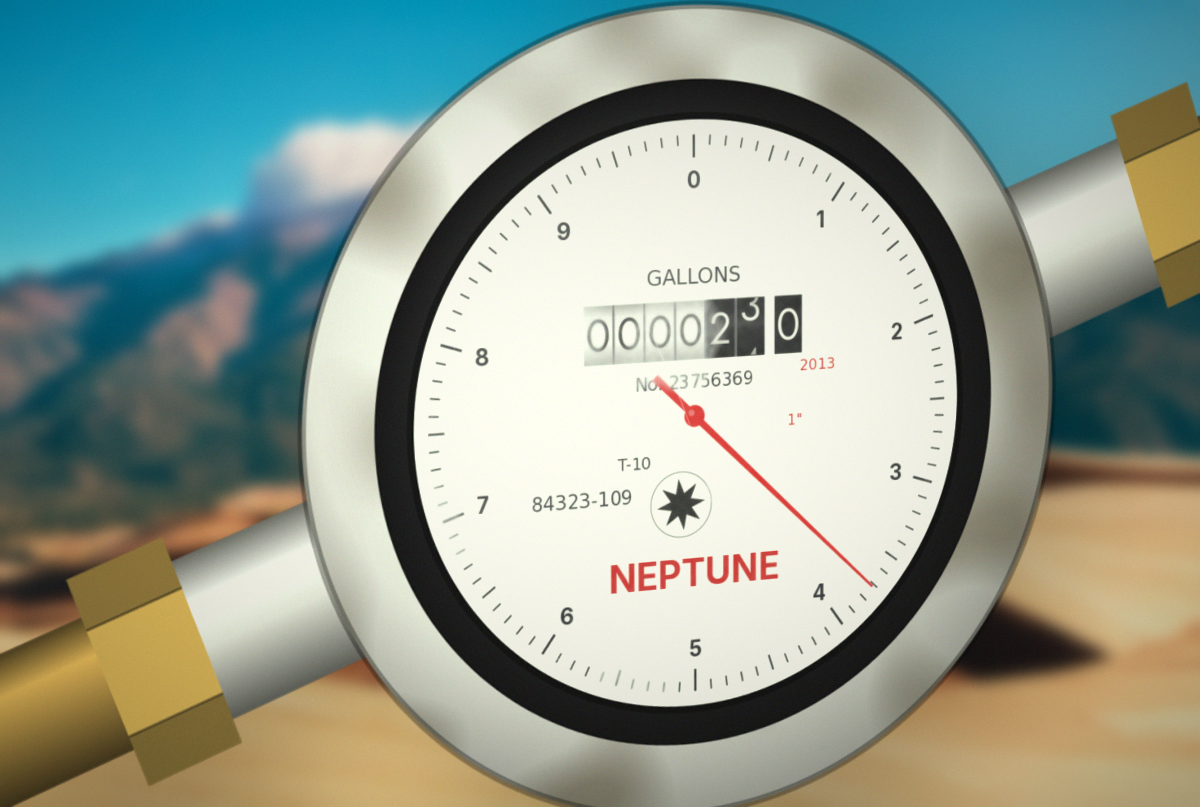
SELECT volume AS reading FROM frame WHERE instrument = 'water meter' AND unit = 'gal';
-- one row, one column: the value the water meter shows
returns 233.7 gal
